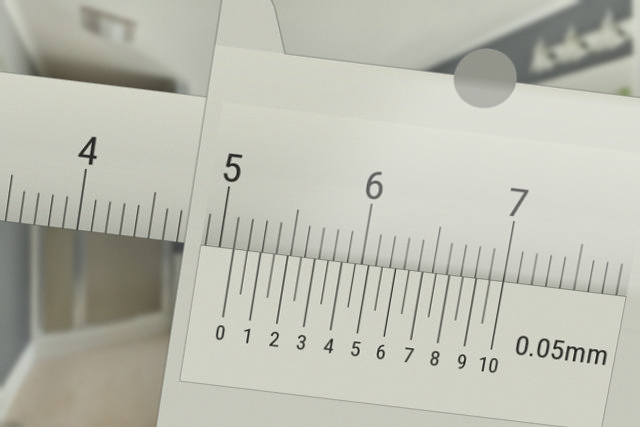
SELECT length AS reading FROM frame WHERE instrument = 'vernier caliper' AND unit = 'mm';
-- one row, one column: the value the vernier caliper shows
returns 51.0 mm
